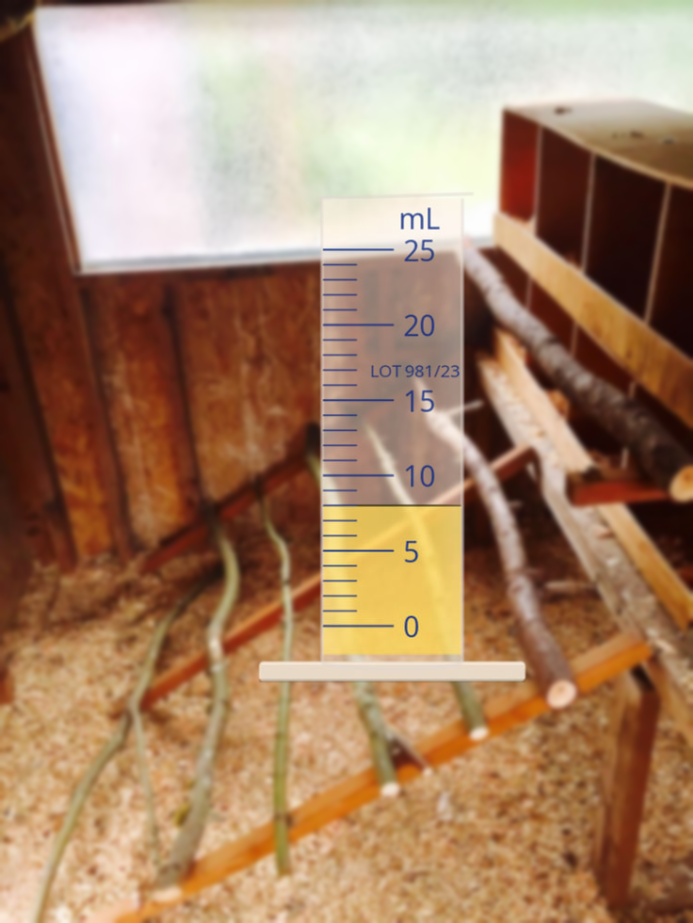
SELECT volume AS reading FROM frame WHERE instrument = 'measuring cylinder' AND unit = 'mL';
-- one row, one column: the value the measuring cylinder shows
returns 8 mL
